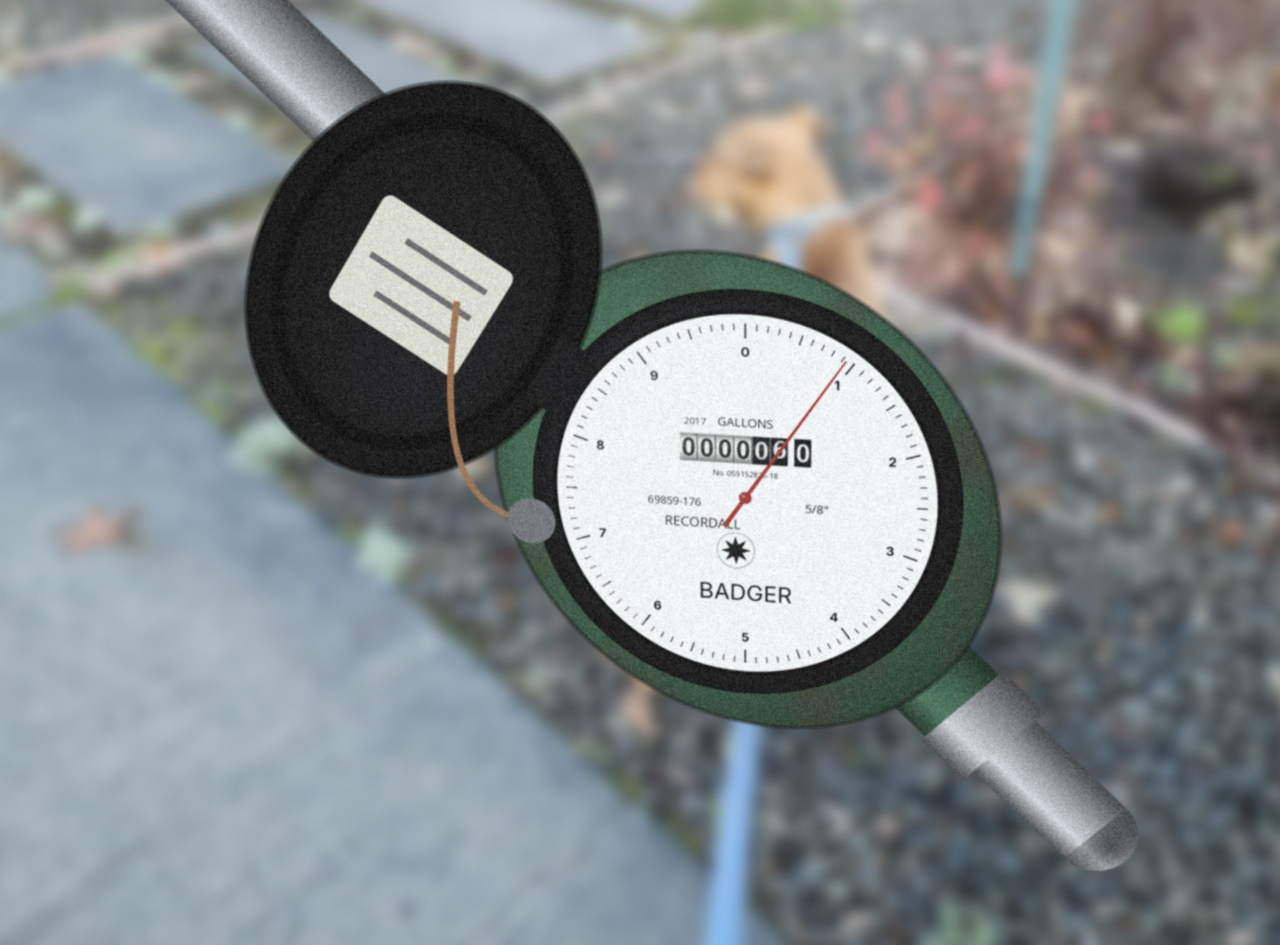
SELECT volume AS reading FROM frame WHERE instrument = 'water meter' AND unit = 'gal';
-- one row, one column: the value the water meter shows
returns 60.9 gal
